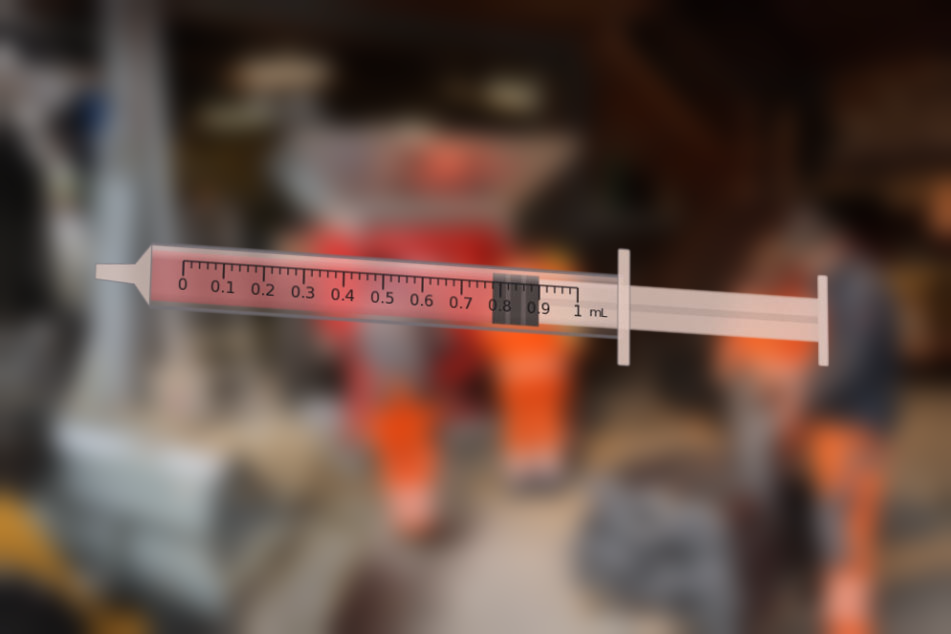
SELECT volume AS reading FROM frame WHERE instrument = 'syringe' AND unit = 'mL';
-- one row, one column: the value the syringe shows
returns 0.78 mL
